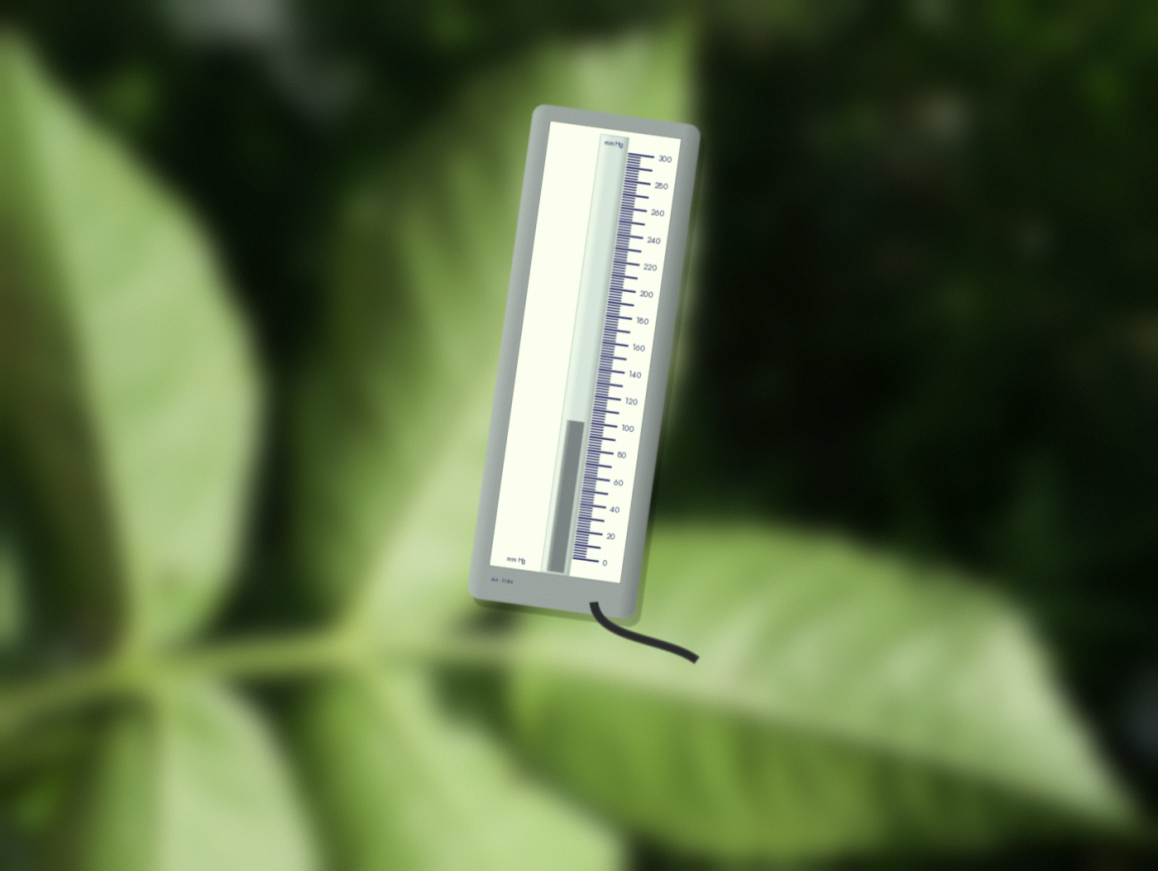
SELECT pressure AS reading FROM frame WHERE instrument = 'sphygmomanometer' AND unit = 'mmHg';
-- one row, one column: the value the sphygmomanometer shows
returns 100 mmHg
